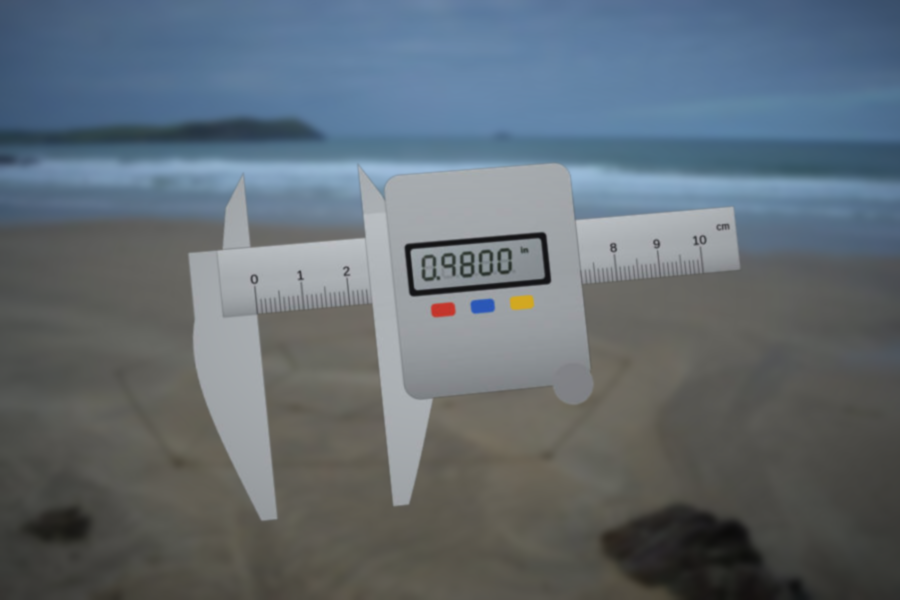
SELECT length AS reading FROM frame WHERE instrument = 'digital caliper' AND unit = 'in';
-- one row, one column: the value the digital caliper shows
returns 0.9800 in
